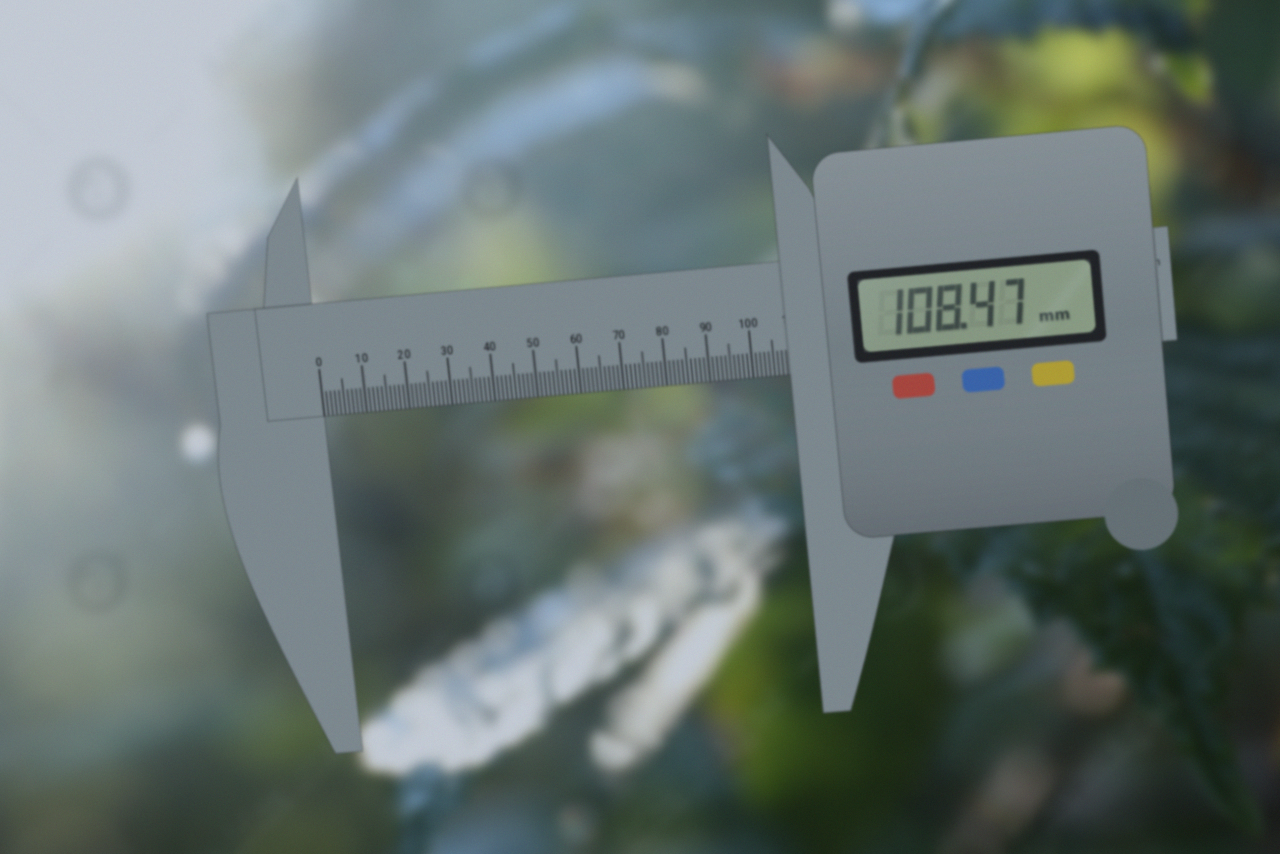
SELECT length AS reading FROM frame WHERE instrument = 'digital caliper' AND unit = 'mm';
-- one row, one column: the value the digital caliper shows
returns 108.47 mm
